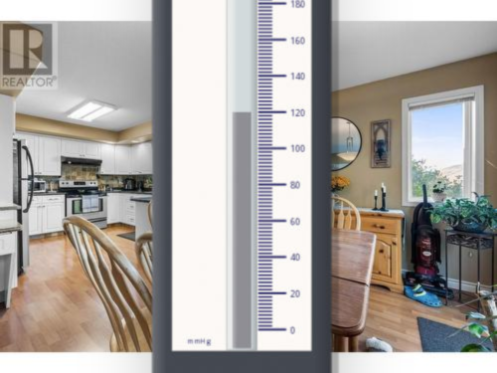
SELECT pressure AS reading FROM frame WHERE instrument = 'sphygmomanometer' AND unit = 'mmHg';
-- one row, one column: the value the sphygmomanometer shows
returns 120 mmHg
